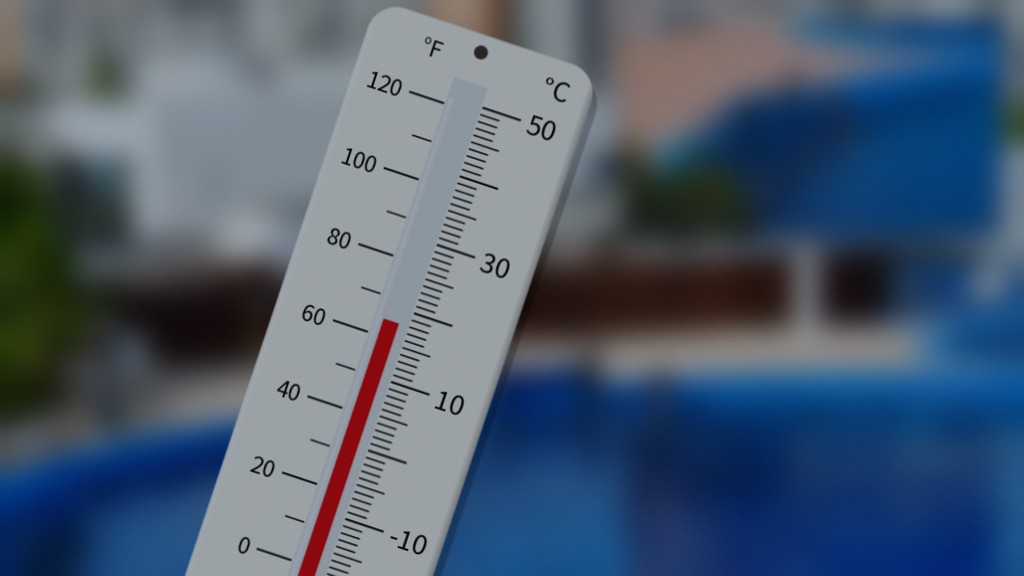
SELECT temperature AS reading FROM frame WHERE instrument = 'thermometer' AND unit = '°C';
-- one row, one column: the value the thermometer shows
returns 18 °C
